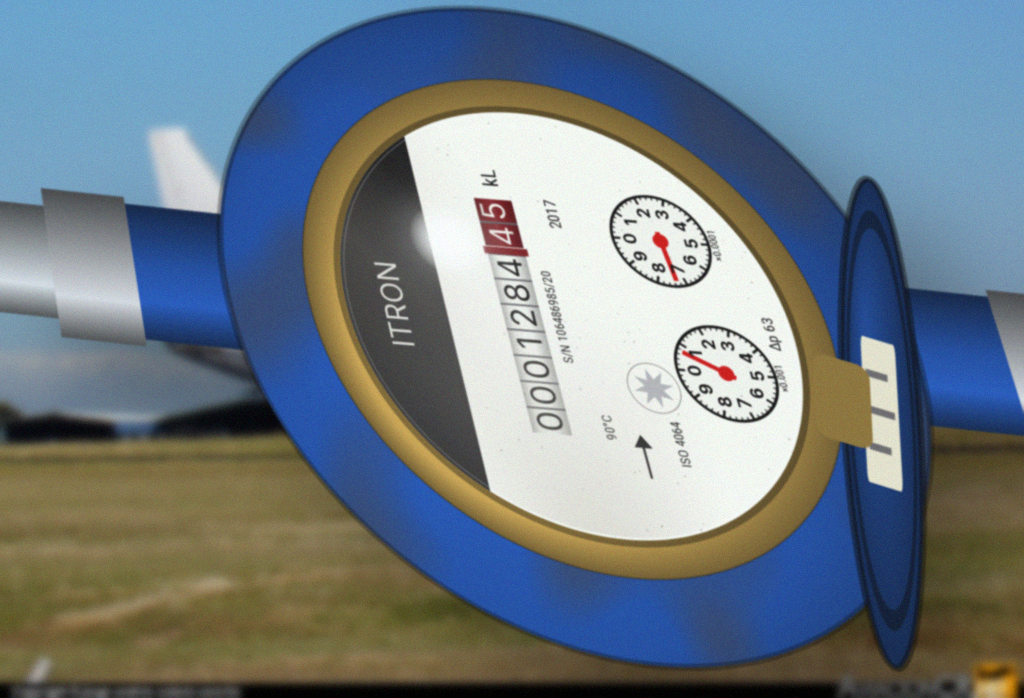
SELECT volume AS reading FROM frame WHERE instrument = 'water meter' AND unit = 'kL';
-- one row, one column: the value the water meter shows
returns 1284.4507 kL
